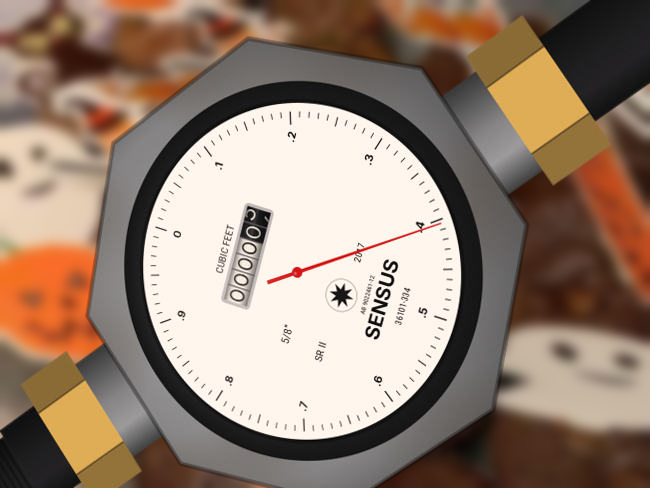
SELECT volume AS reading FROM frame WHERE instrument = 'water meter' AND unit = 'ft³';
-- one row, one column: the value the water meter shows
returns 5.40 ft³
